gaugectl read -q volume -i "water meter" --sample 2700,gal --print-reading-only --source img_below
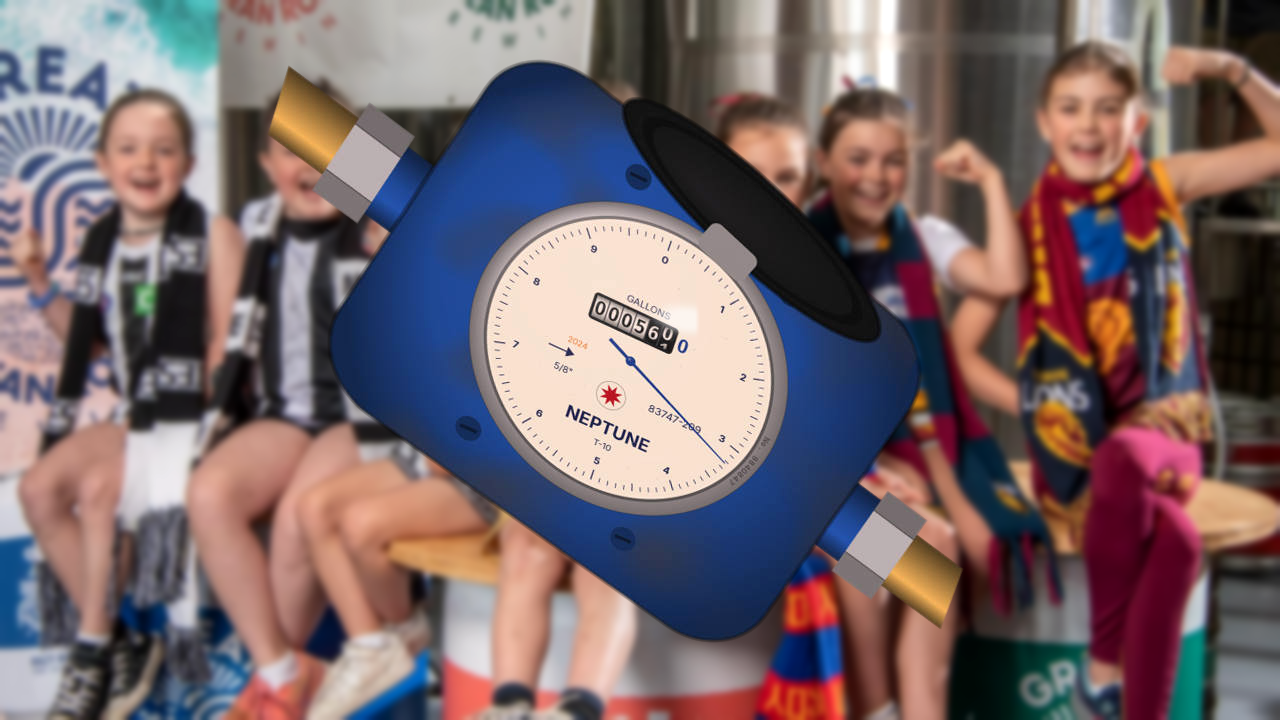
5603.2,gal
